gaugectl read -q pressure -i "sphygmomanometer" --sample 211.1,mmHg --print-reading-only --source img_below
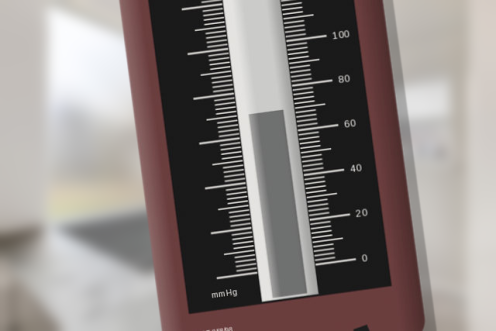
70,mmHg
